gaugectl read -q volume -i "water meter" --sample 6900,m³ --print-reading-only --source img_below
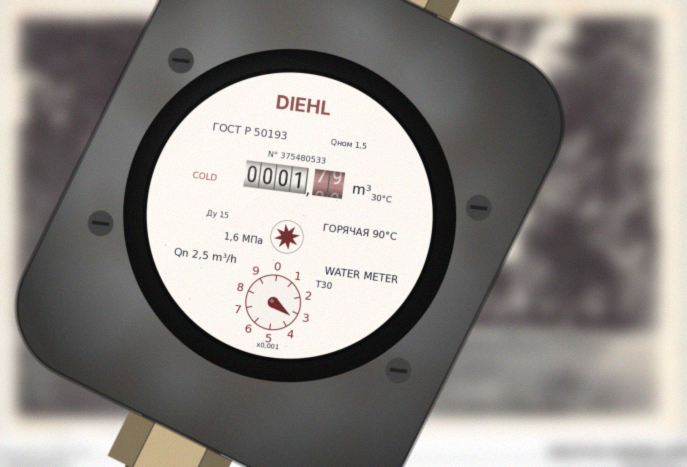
1.793,m³
